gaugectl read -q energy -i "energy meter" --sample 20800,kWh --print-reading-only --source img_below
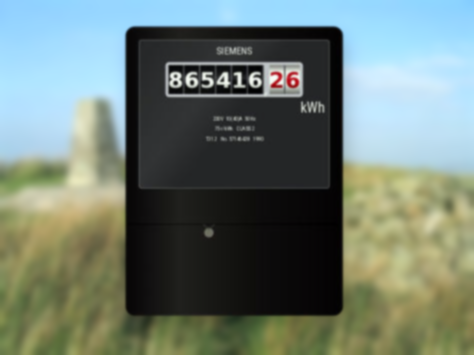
865416.26,kWh
